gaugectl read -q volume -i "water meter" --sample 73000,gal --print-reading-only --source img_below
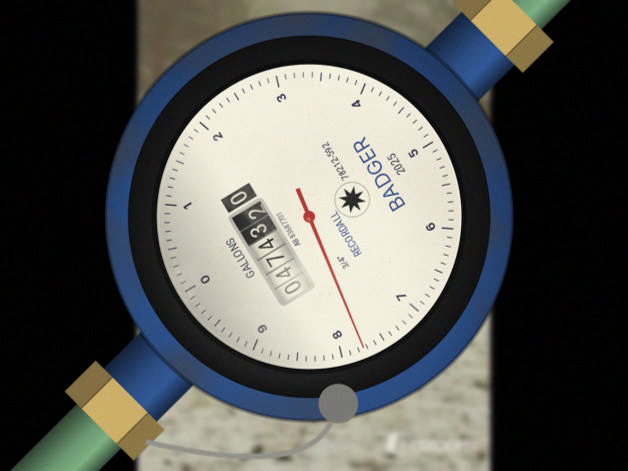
474317.7,gal
